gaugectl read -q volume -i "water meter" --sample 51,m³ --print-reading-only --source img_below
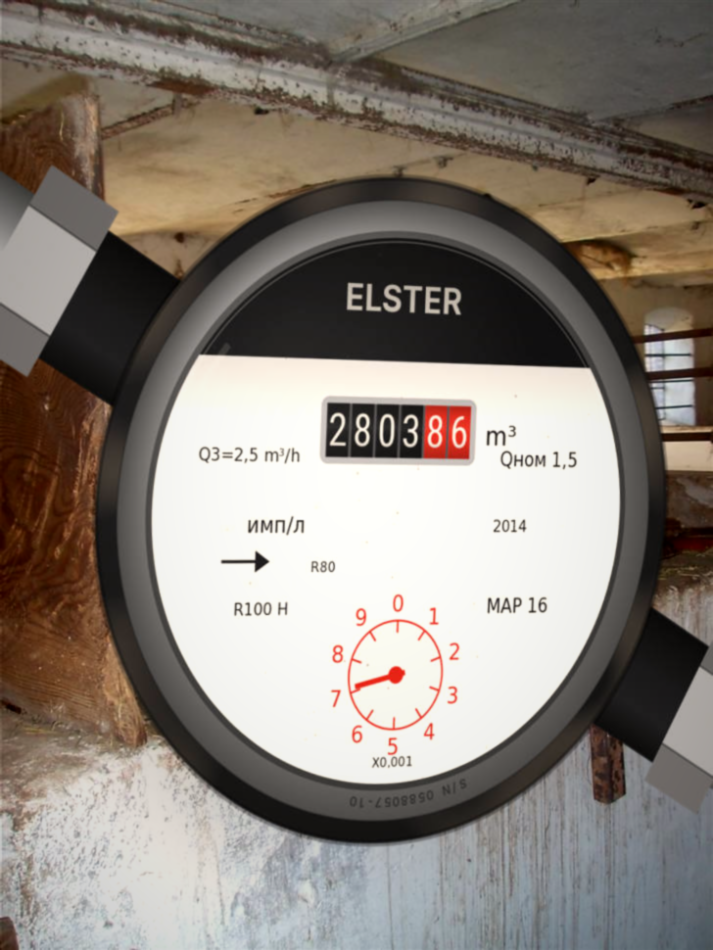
2803.867,m³
